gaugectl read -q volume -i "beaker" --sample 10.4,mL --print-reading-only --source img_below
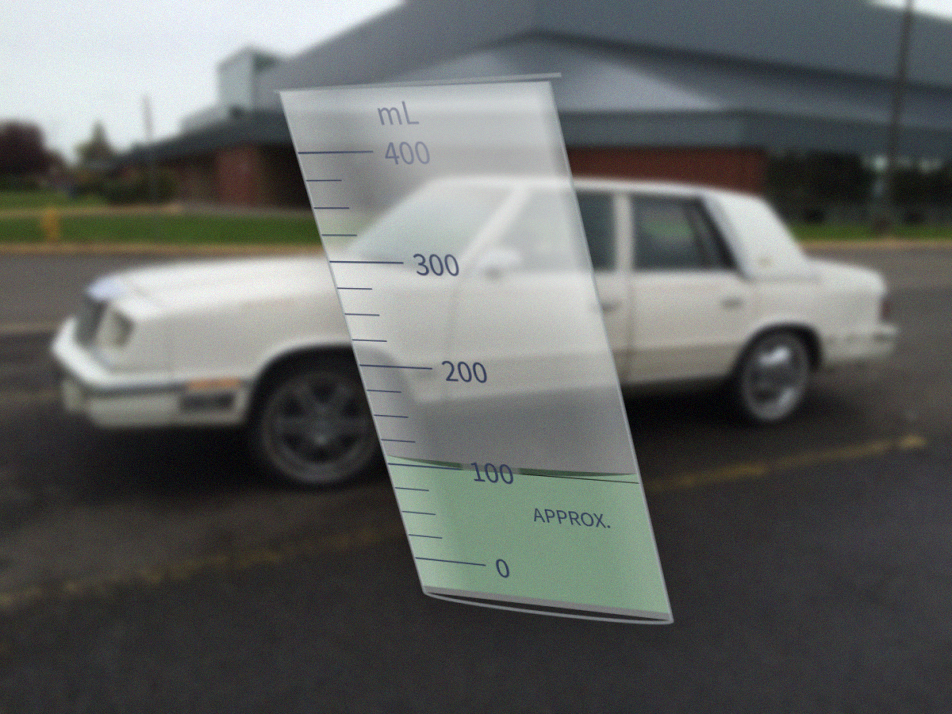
100,mL
